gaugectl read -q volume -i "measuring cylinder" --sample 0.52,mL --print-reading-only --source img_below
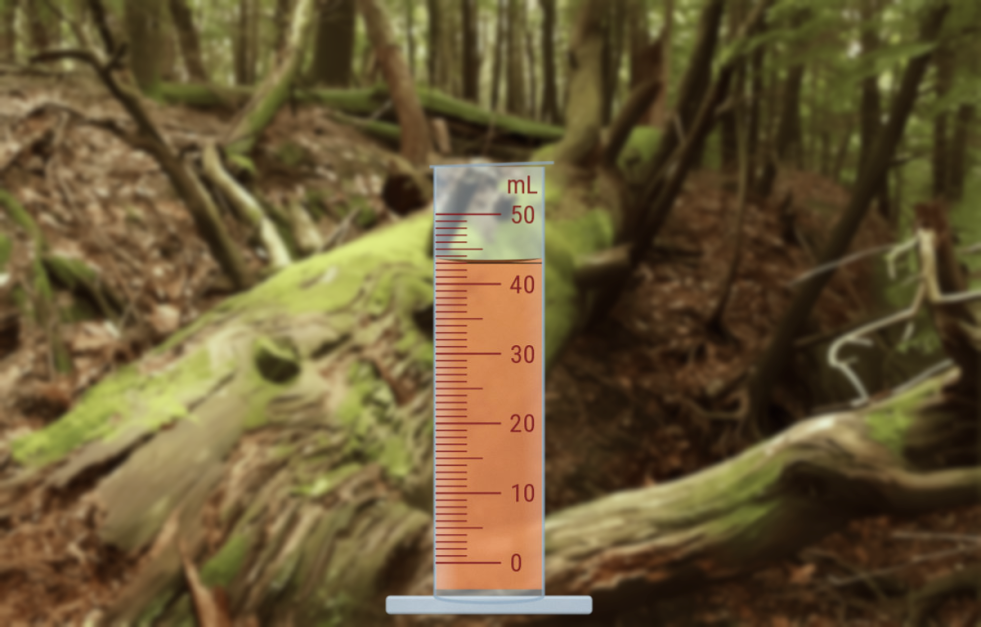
43,mL
